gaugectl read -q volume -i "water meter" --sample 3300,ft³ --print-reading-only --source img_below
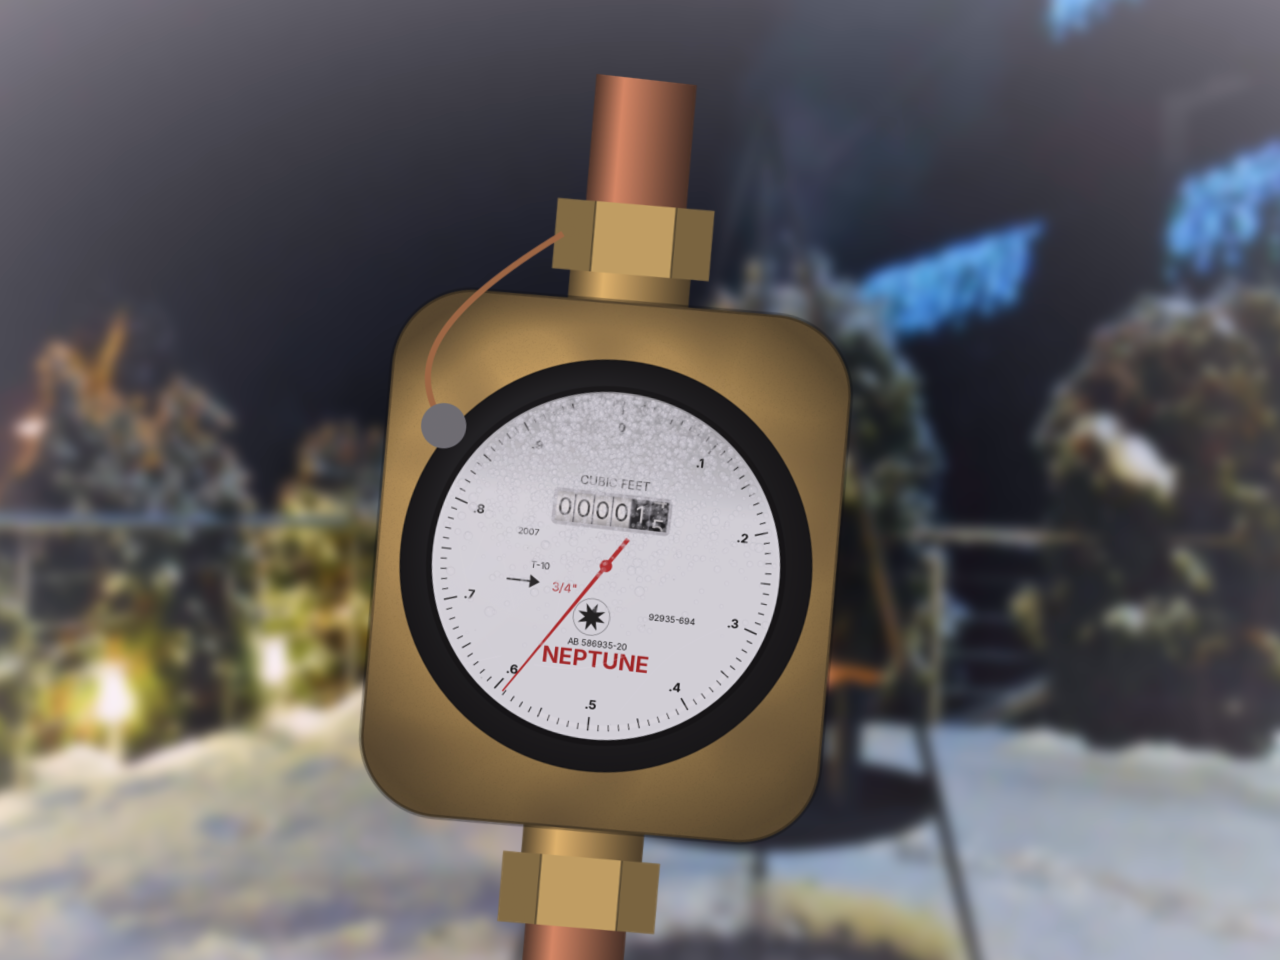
14.59,ft³
